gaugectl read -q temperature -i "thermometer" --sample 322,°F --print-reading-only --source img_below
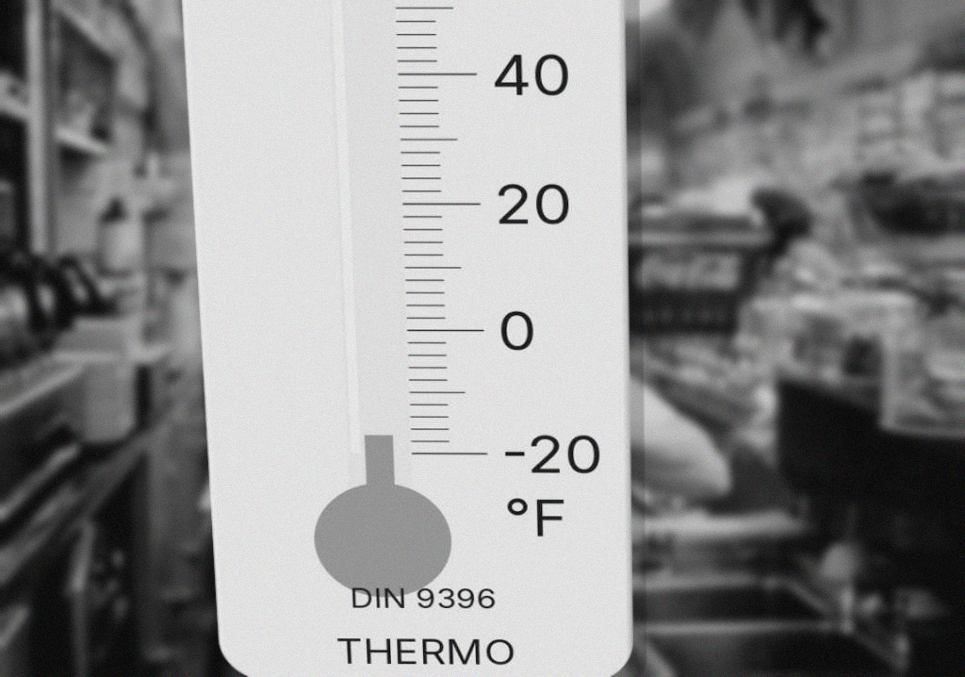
-17,°F
